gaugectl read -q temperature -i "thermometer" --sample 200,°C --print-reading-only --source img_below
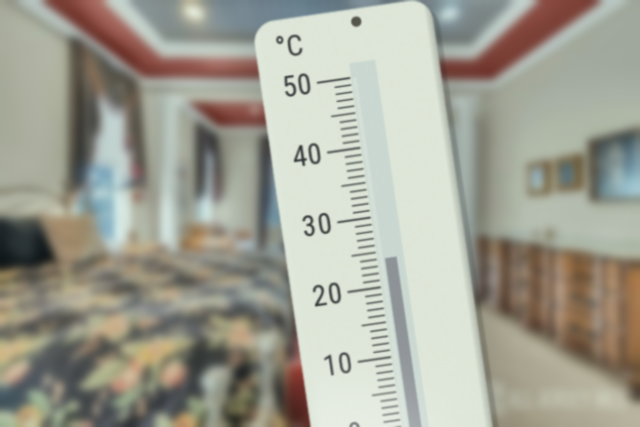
24,°C
